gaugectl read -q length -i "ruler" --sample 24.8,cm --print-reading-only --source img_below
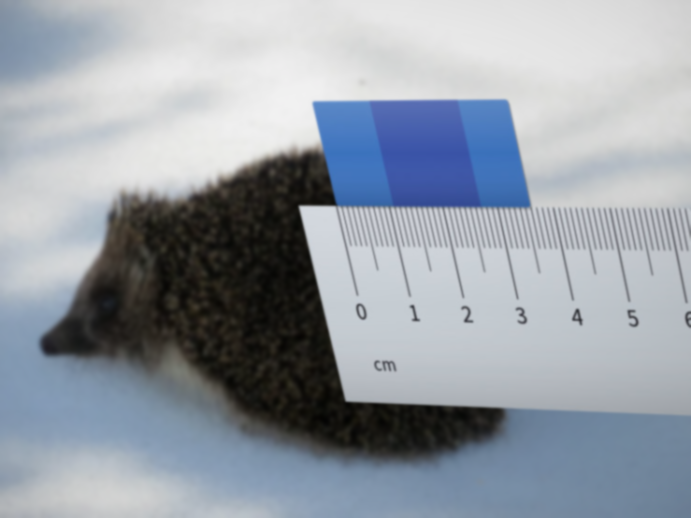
3.6,cm
